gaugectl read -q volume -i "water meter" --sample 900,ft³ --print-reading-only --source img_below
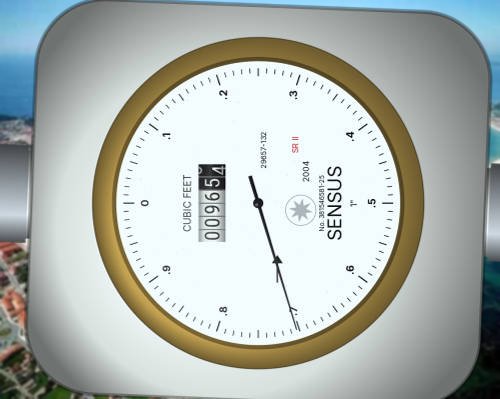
9653.70,ft³
